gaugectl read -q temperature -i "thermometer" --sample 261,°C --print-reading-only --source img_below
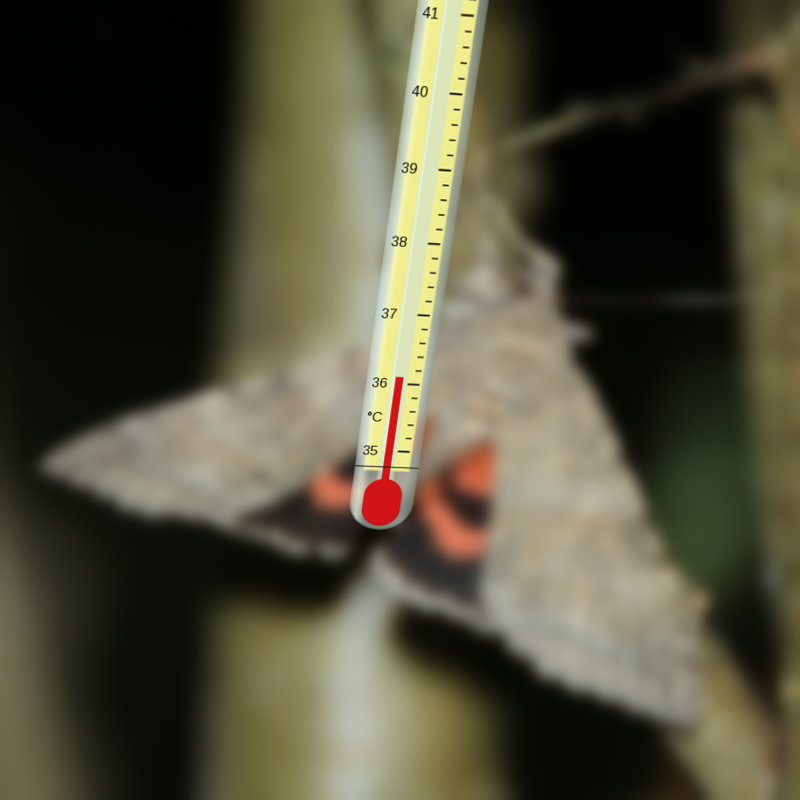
36.1,°C
